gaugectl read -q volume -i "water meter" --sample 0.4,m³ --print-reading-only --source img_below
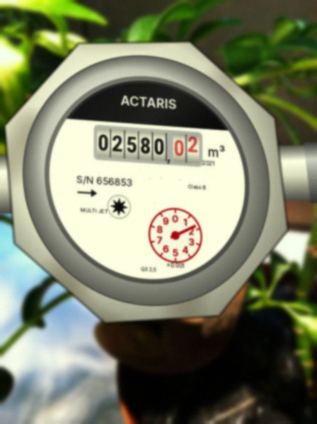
2580.021,m³
